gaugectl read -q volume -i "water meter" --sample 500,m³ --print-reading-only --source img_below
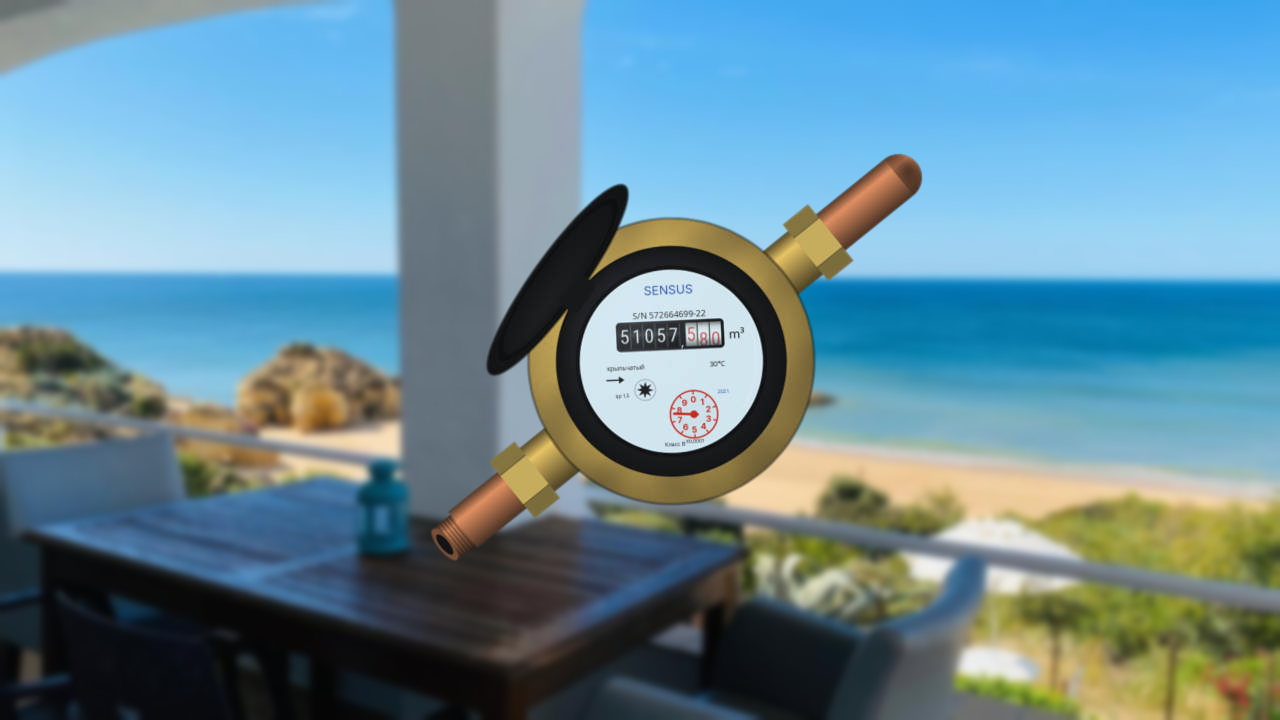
51057.5797,m³
